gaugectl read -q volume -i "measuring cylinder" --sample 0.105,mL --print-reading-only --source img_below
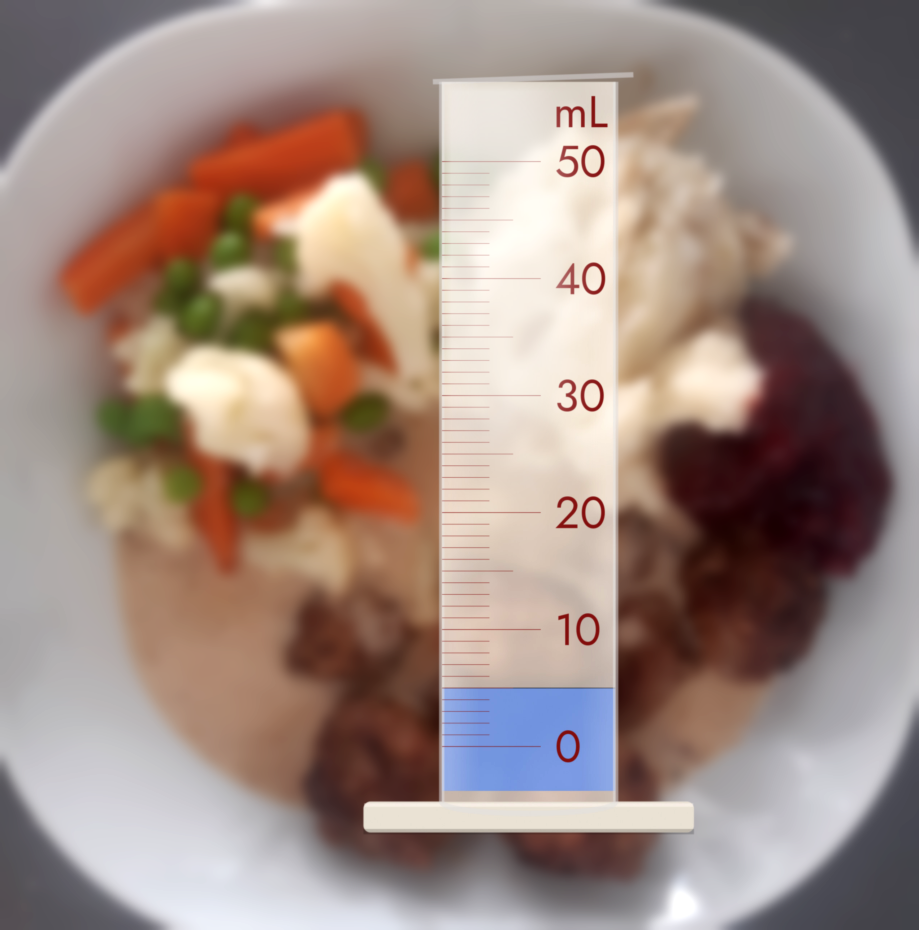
5,mL
